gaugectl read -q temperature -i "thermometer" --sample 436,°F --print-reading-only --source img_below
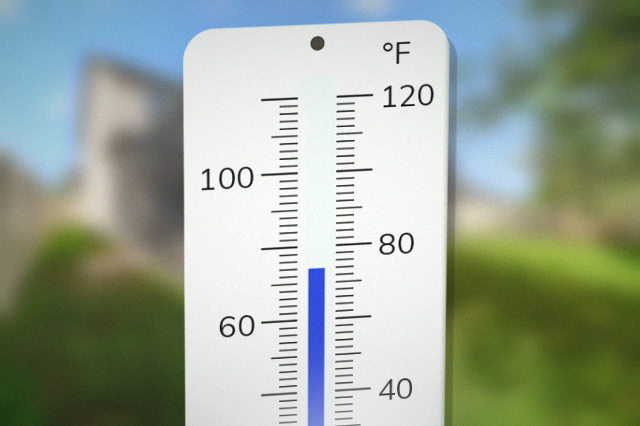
74,°F
